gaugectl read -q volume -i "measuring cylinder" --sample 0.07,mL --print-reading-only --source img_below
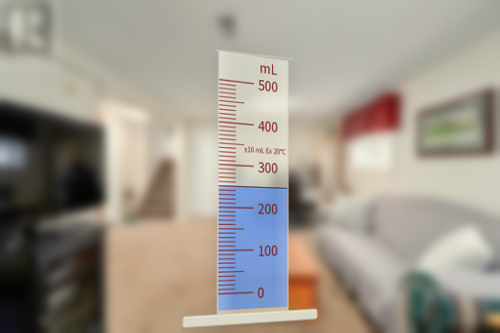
250,mL
